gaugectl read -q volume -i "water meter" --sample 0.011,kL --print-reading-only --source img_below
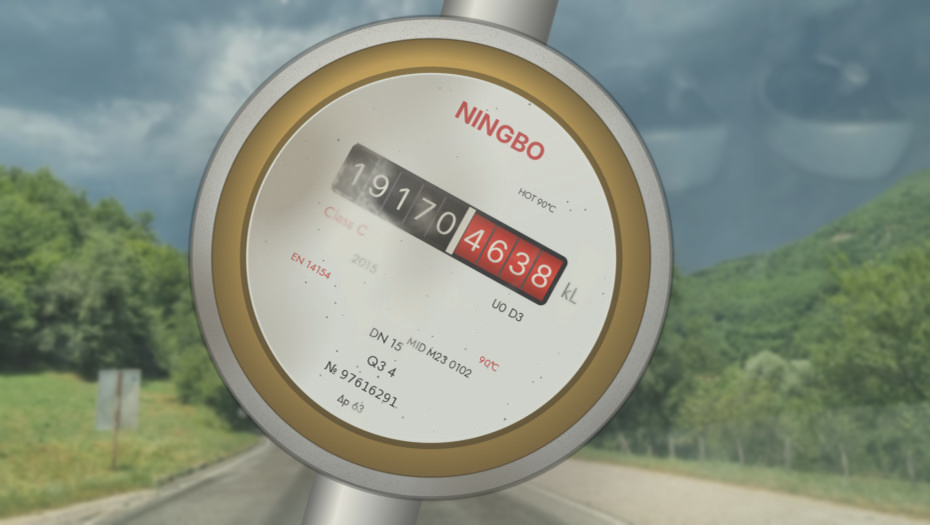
19170.4638,kL
